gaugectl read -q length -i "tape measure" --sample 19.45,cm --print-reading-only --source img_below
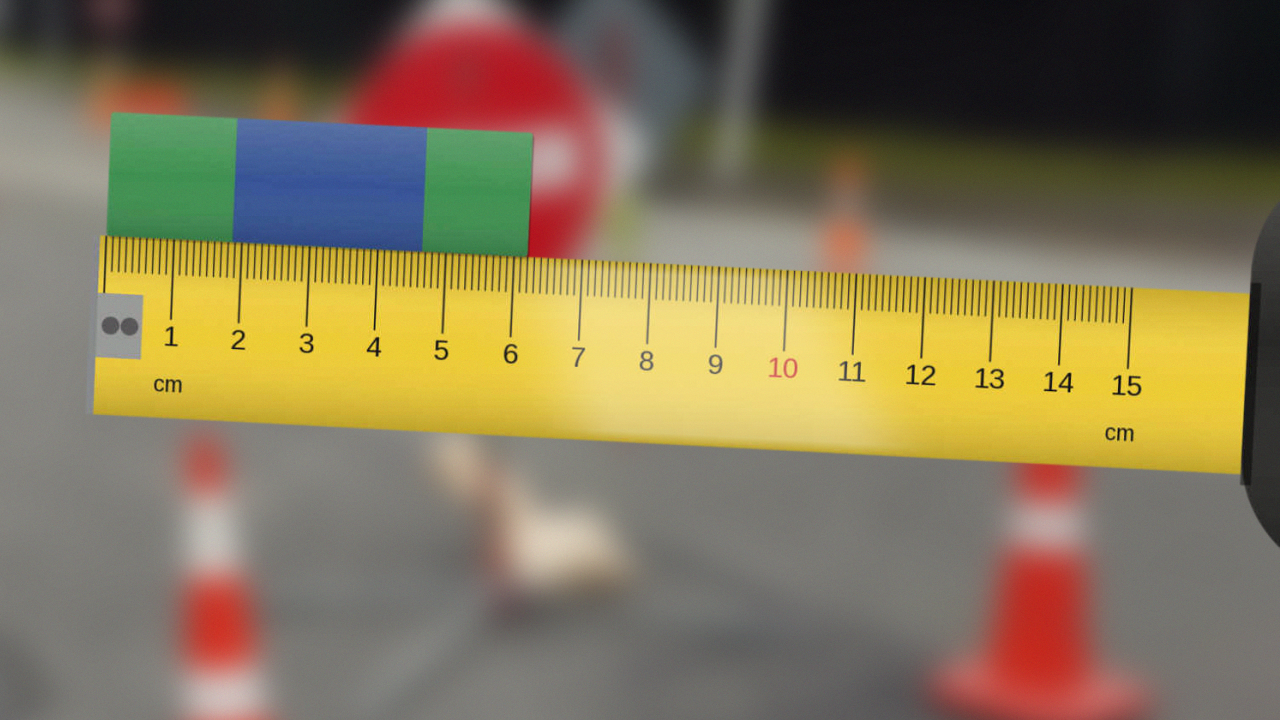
6.2,cm
